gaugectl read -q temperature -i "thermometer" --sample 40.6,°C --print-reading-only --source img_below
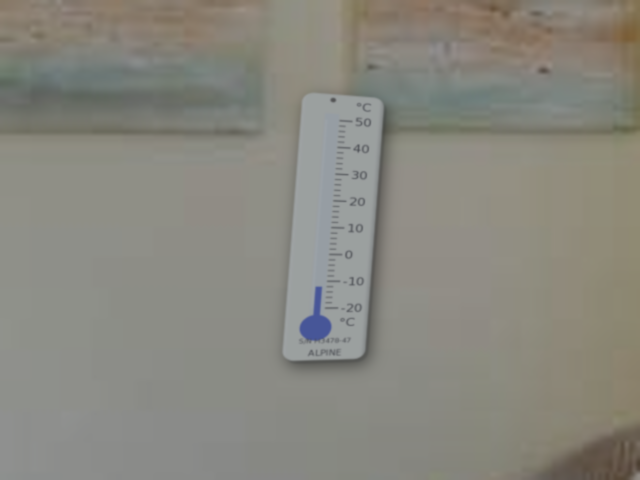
-12,°C
